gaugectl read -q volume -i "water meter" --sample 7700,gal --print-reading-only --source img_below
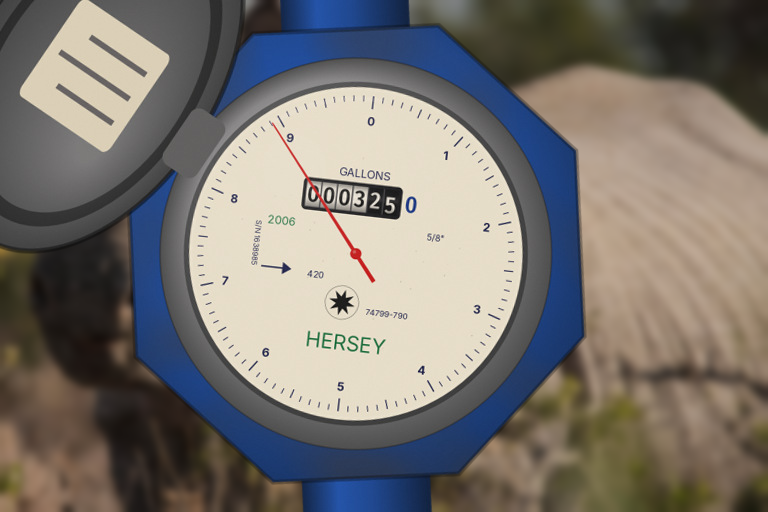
3248.9,gal
